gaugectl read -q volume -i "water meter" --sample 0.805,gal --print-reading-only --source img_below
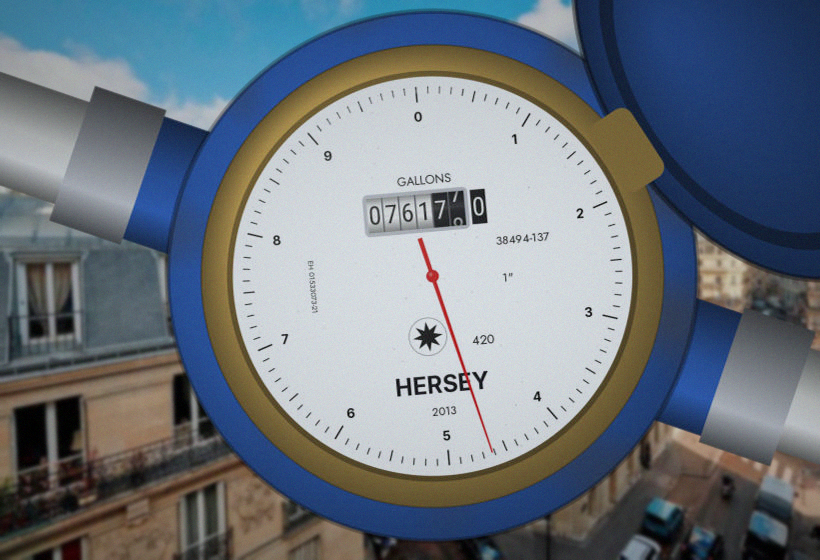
761774.6,gal
